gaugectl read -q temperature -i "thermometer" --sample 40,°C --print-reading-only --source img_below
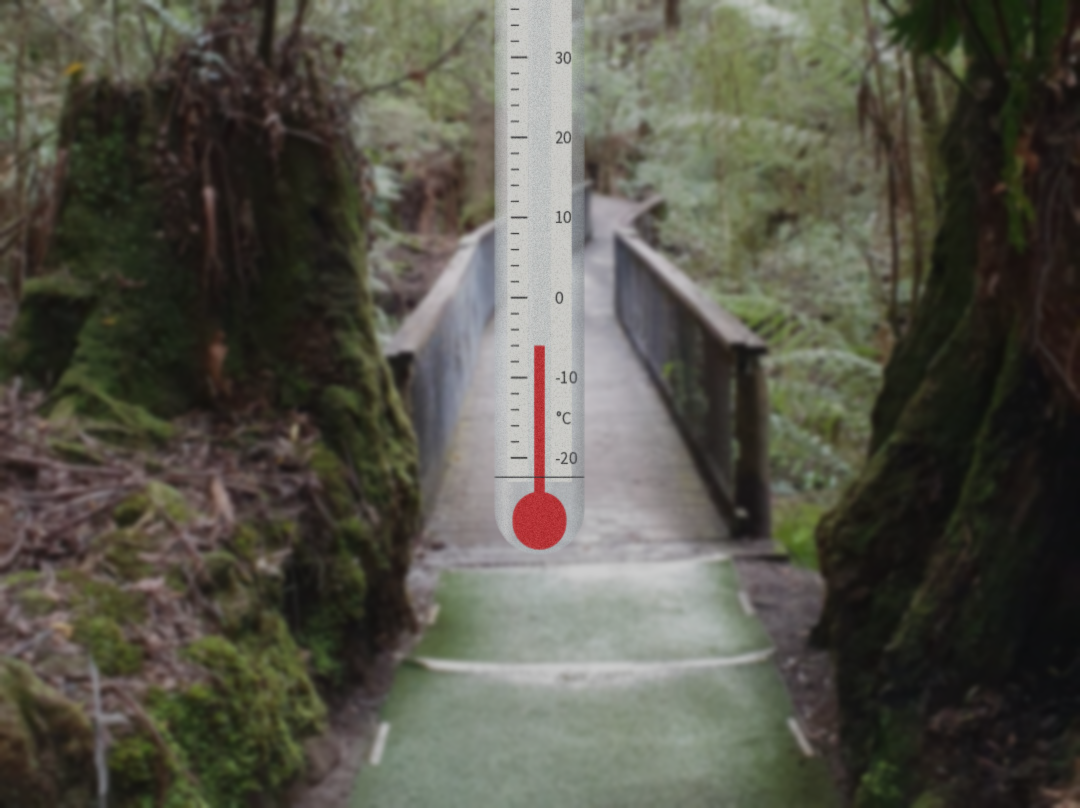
-6,°C
